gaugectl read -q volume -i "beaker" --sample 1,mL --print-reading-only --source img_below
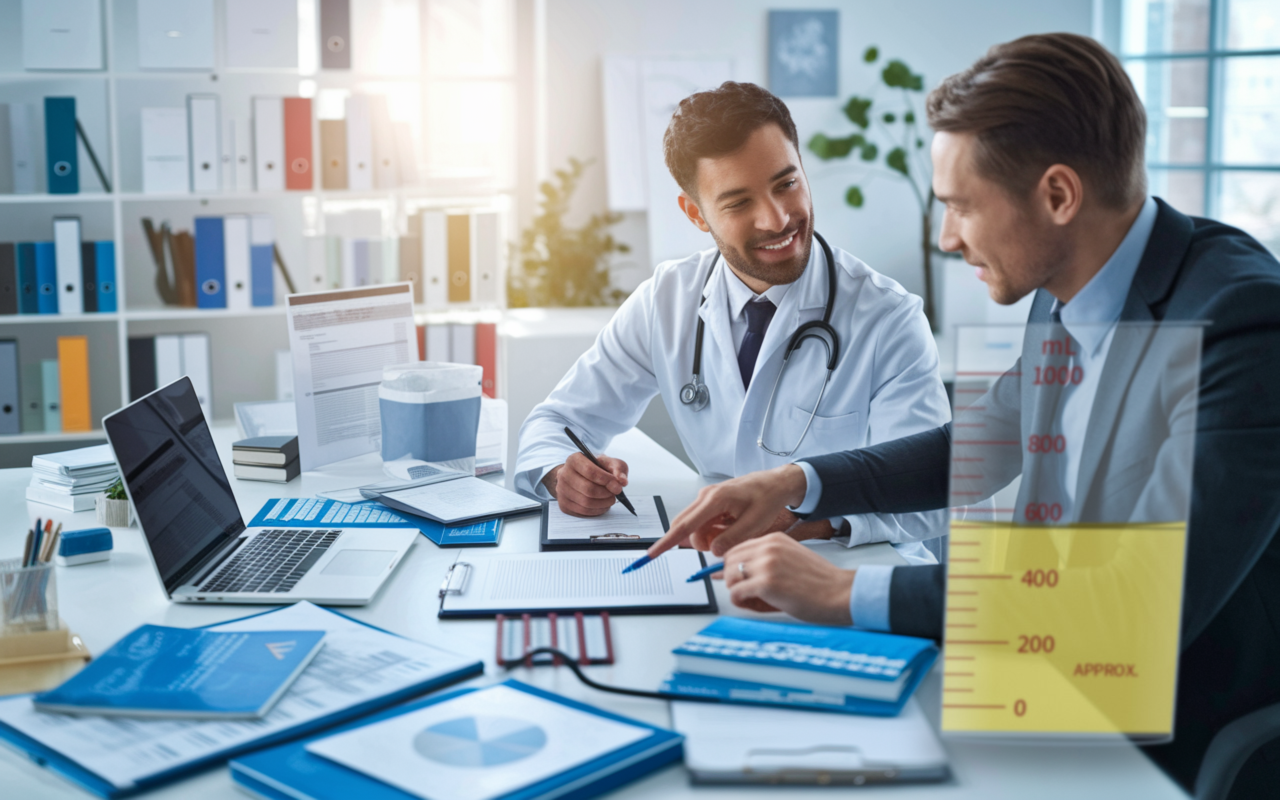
550,mL
